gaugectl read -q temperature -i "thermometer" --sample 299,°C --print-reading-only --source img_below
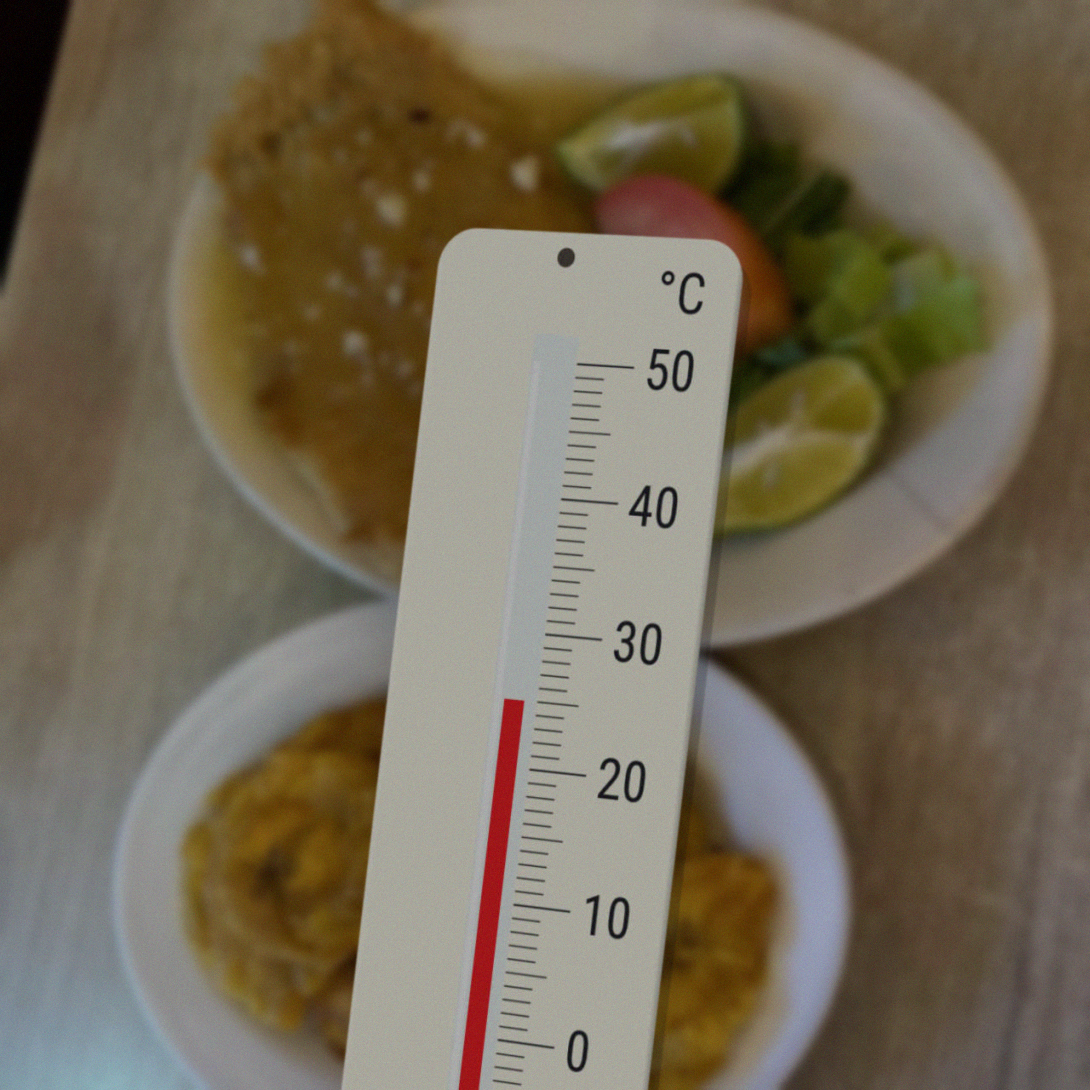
25,°C
